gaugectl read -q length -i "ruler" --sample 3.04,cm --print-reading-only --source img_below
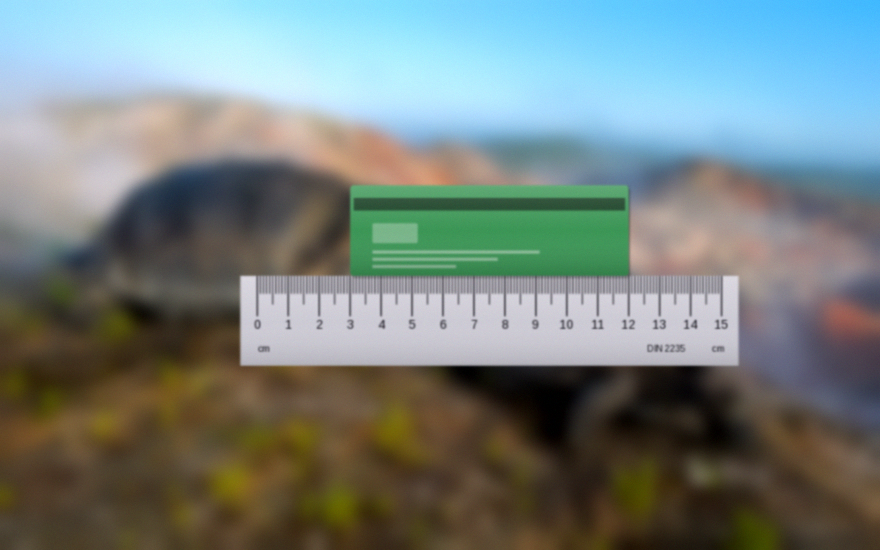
9,cm
